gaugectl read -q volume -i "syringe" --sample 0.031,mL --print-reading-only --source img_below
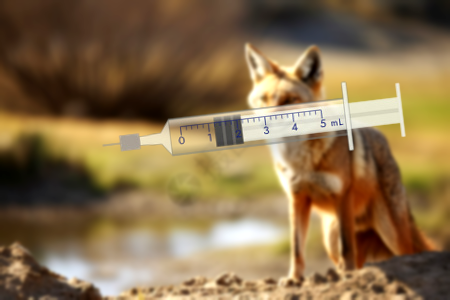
1.2,mL
